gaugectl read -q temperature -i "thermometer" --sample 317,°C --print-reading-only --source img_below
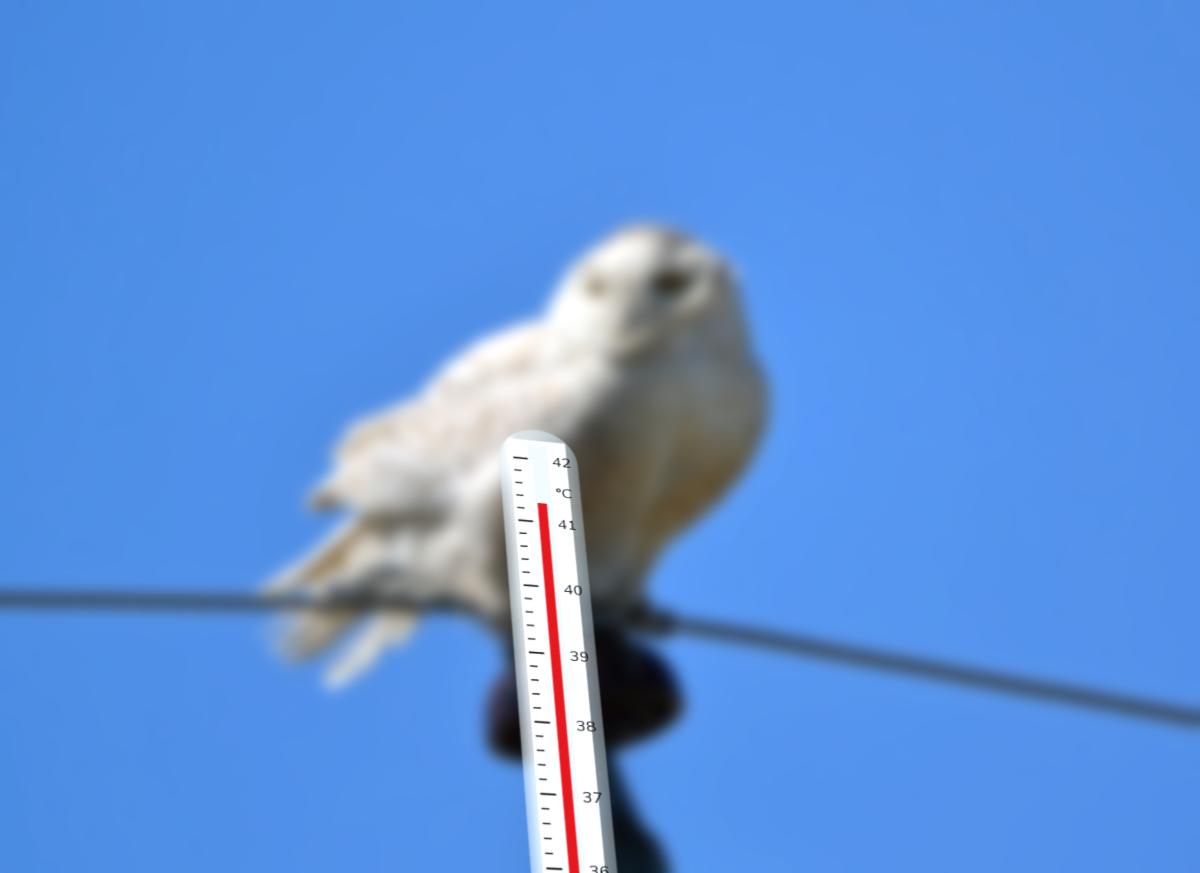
41.3,°C
